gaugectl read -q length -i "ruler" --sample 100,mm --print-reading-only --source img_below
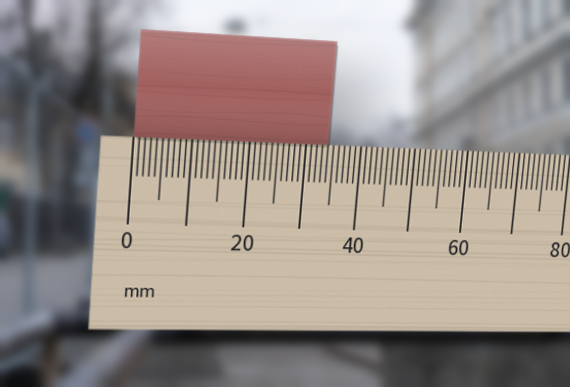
34,mm
